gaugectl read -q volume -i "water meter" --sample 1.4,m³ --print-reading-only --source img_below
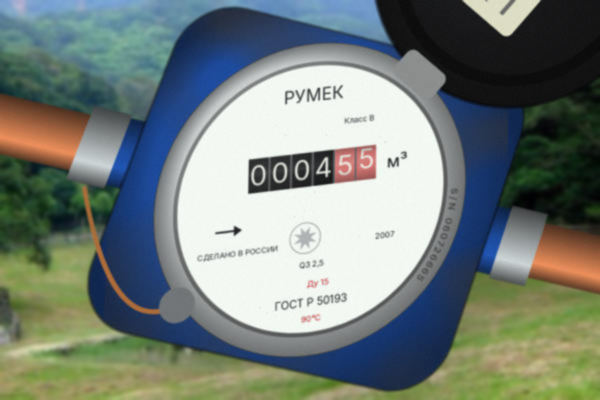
4.55,m³
